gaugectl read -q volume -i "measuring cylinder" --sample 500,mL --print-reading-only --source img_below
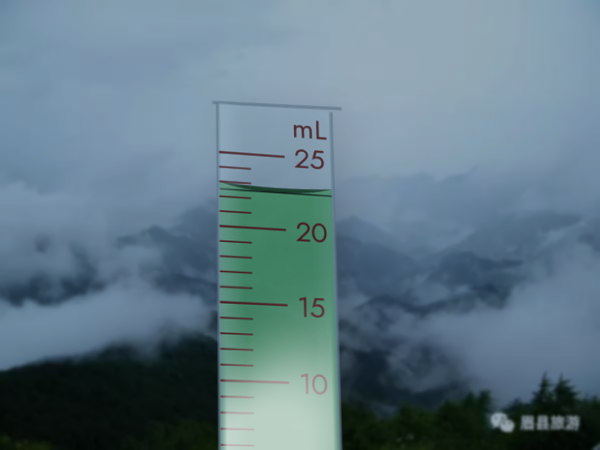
22.5,mL
